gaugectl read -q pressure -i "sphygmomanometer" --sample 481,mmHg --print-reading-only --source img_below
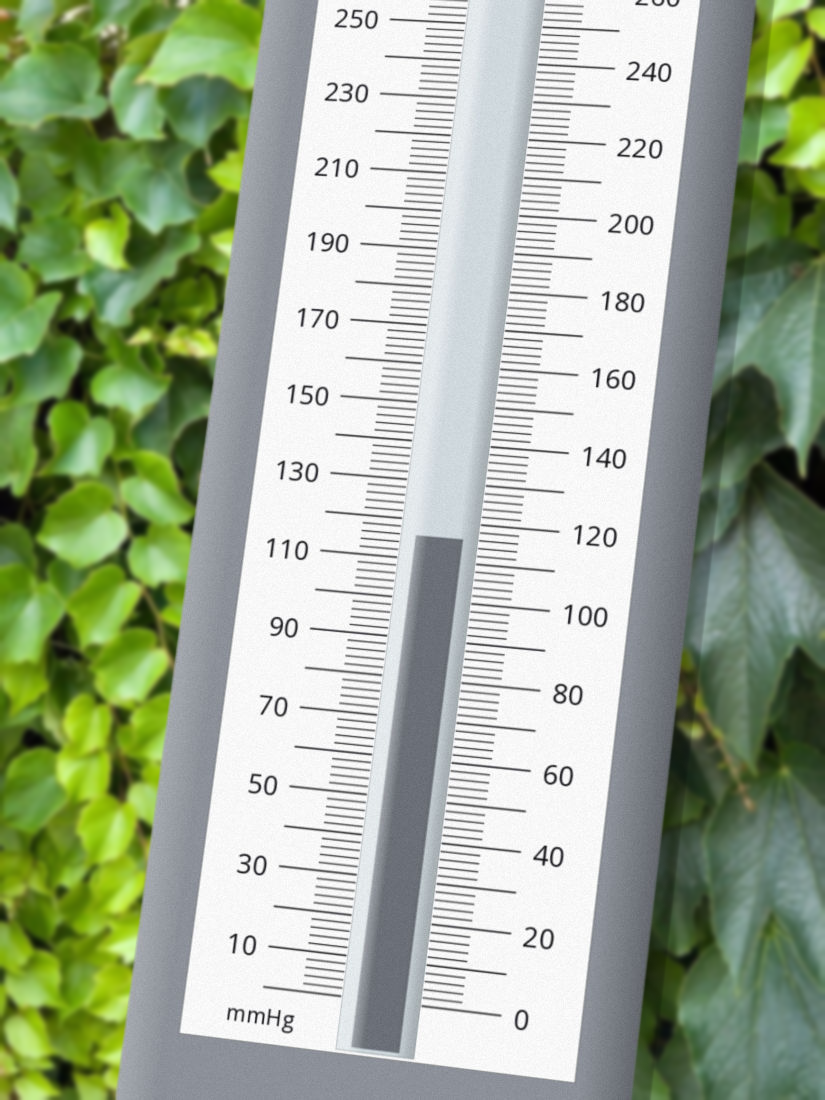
116,mmHg
